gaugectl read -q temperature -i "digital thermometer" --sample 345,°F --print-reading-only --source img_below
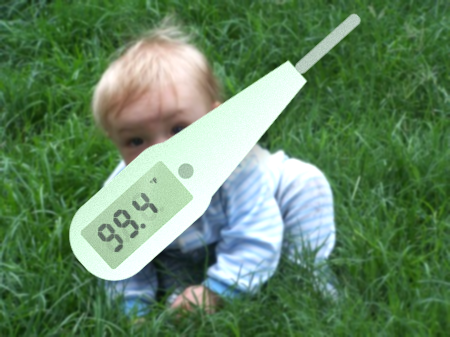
99.4,°F
